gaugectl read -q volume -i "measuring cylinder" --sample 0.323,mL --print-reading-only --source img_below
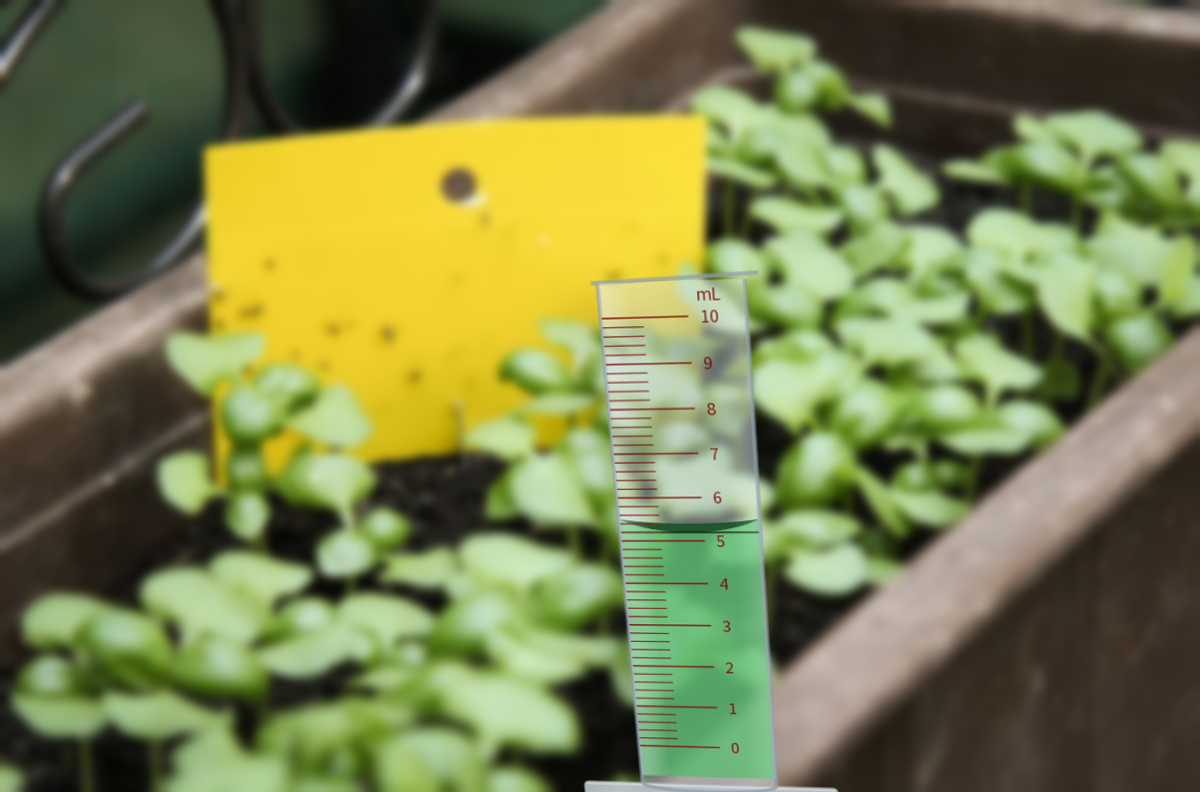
5.2,mL
